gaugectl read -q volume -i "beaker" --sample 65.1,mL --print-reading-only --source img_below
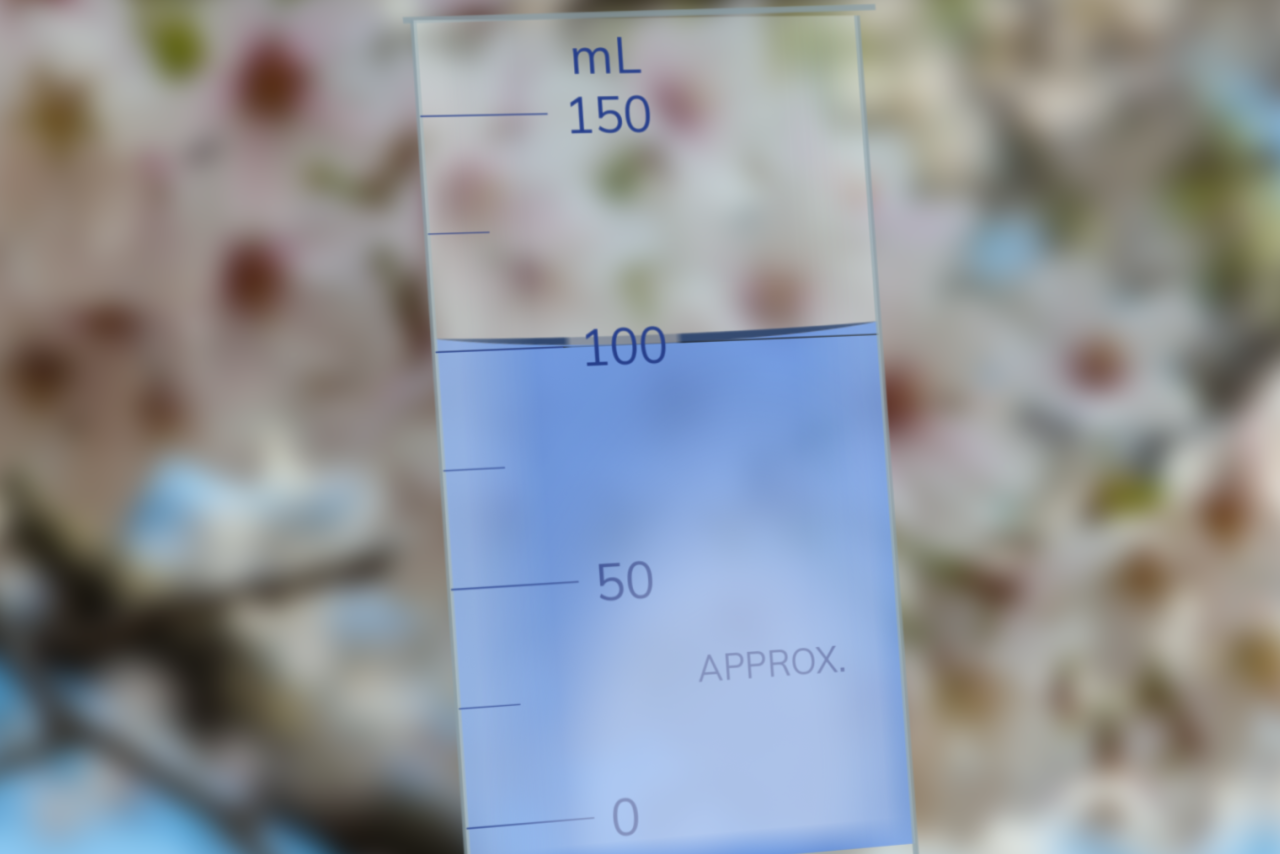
100,mL
